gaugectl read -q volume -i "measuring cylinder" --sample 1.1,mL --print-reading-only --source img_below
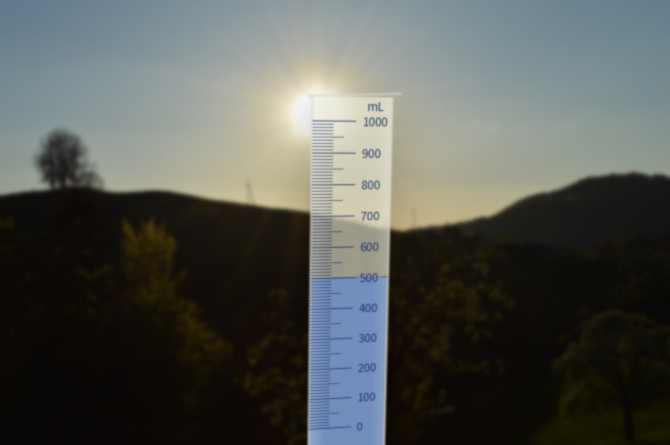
500,mL
